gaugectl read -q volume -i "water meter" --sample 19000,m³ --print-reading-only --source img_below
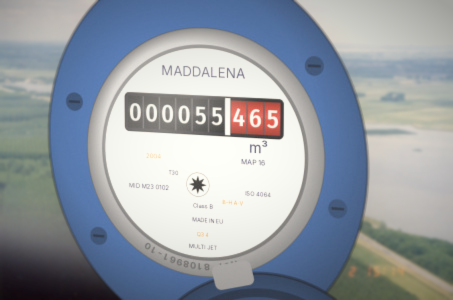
55.465,m³
